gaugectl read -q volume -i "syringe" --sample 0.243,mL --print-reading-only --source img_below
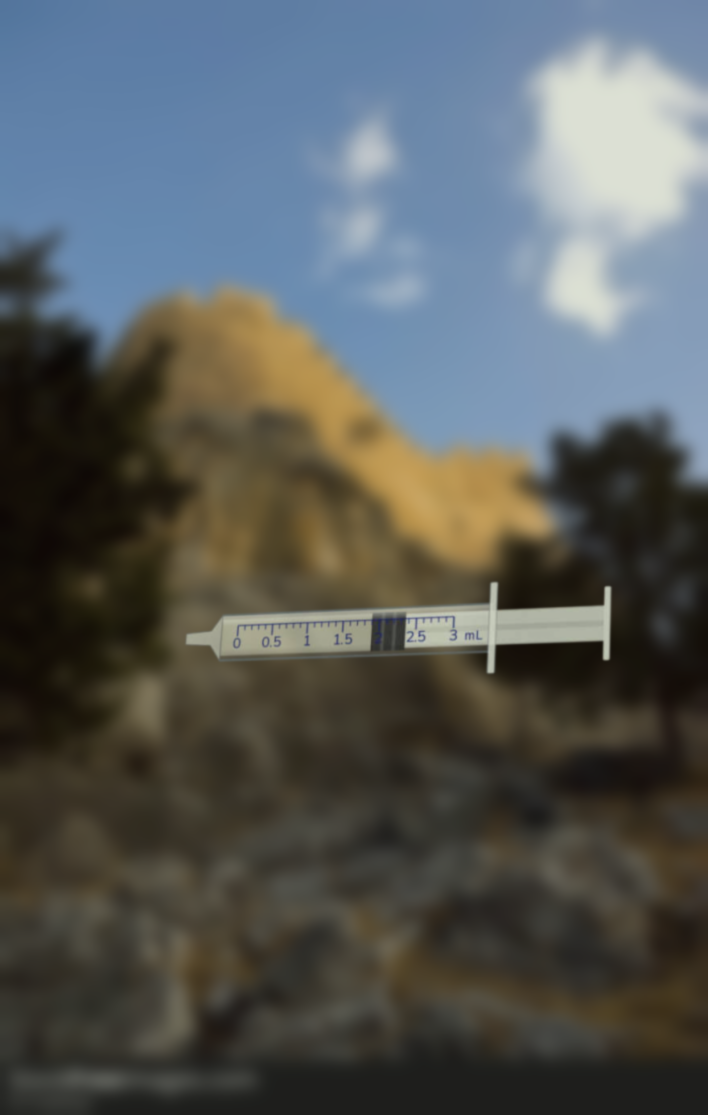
1.9,mL
